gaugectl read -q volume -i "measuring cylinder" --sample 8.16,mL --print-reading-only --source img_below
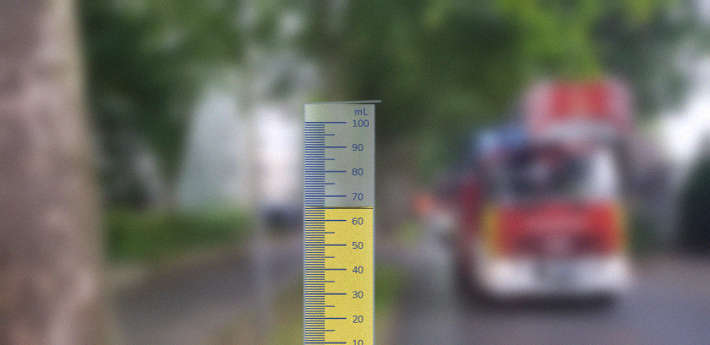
65,mL
